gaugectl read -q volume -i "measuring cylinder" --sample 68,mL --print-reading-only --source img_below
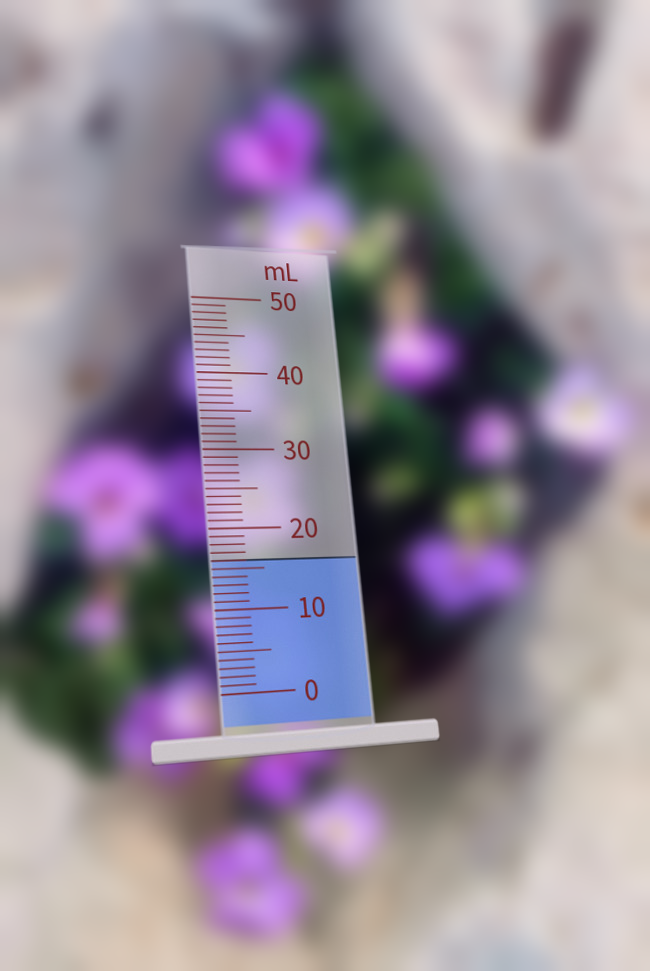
16,mL
